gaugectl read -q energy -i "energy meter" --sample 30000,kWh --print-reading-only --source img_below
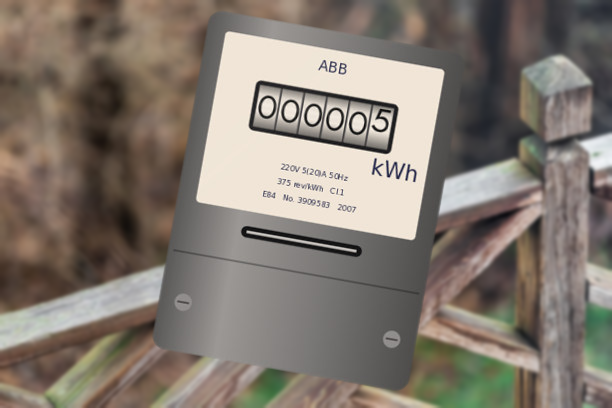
5,kWh
